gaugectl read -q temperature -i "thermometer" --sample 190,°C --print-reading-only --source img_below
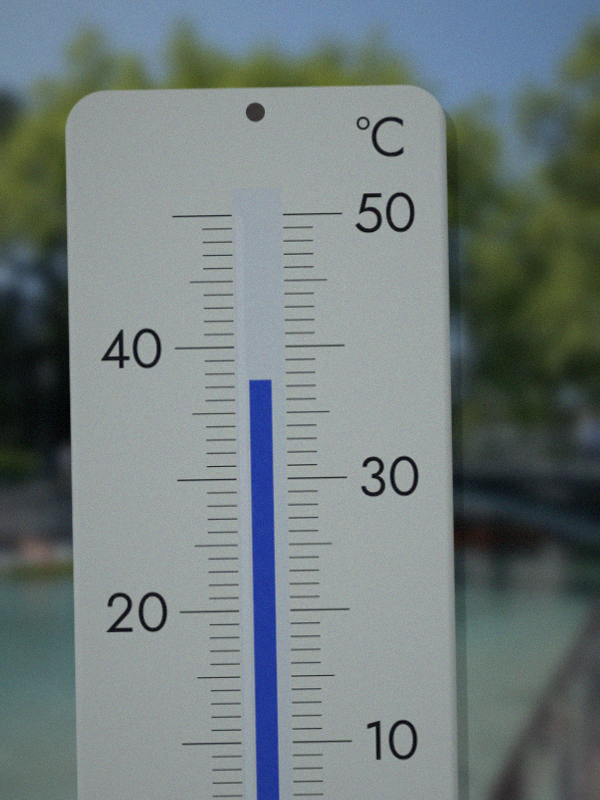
37.5,°C
